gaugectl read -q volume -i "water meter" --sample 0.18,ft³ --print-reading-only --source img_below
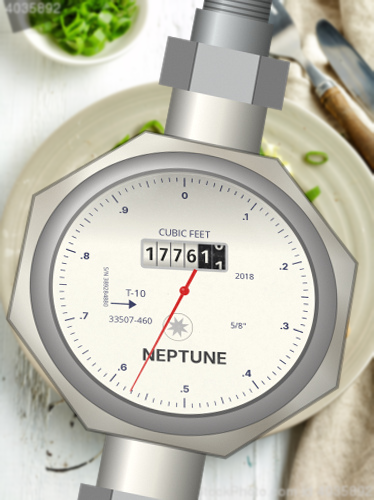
177610.57,ft³
